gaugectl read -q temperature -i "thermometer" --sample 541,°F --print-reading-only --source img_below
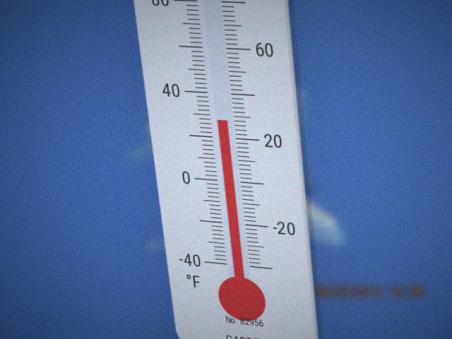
28,°F
